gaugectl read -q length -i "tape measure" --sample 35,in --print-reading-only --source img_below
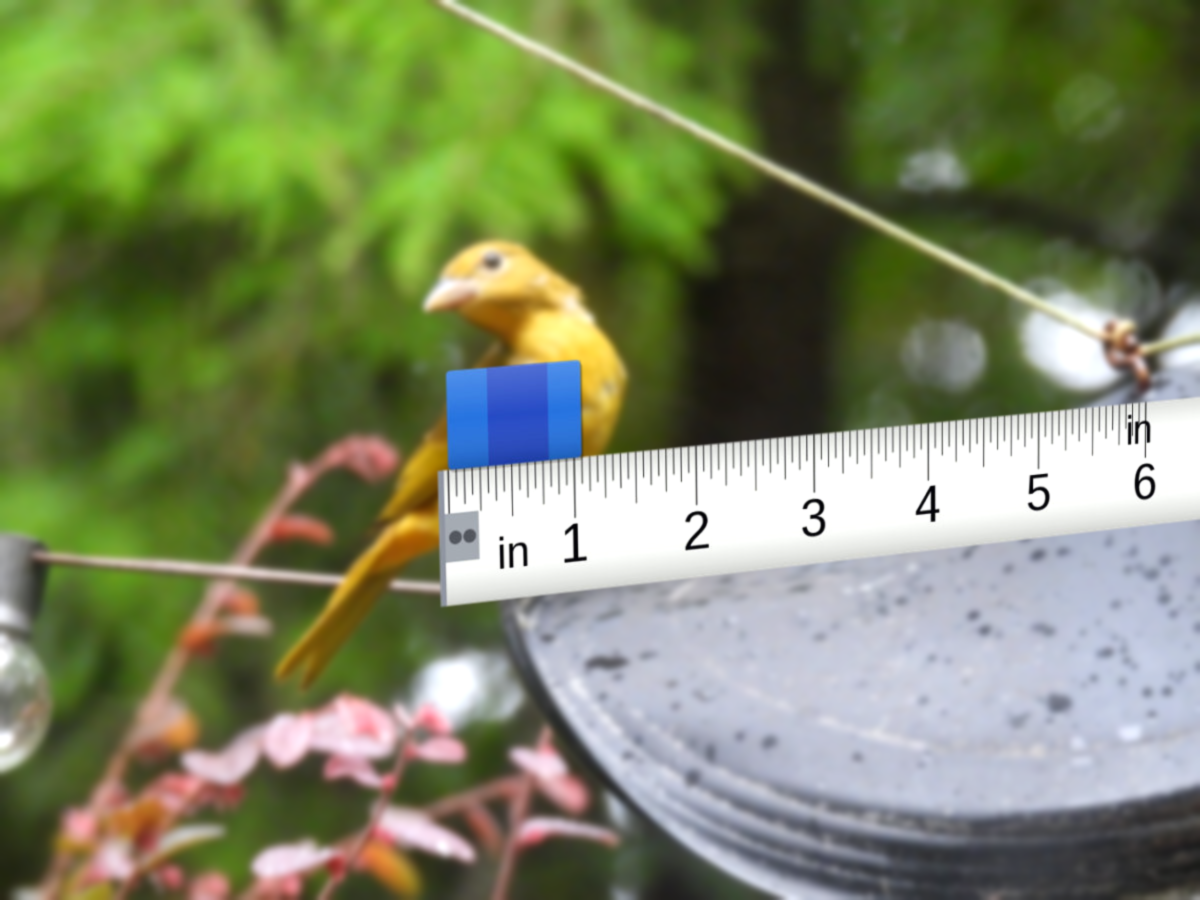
1.0625,in
